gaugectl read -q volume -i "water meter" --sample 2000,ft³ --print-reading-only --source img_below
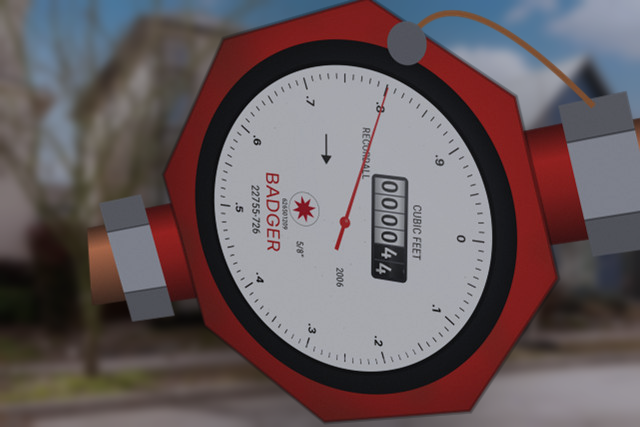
43.80,ft³
